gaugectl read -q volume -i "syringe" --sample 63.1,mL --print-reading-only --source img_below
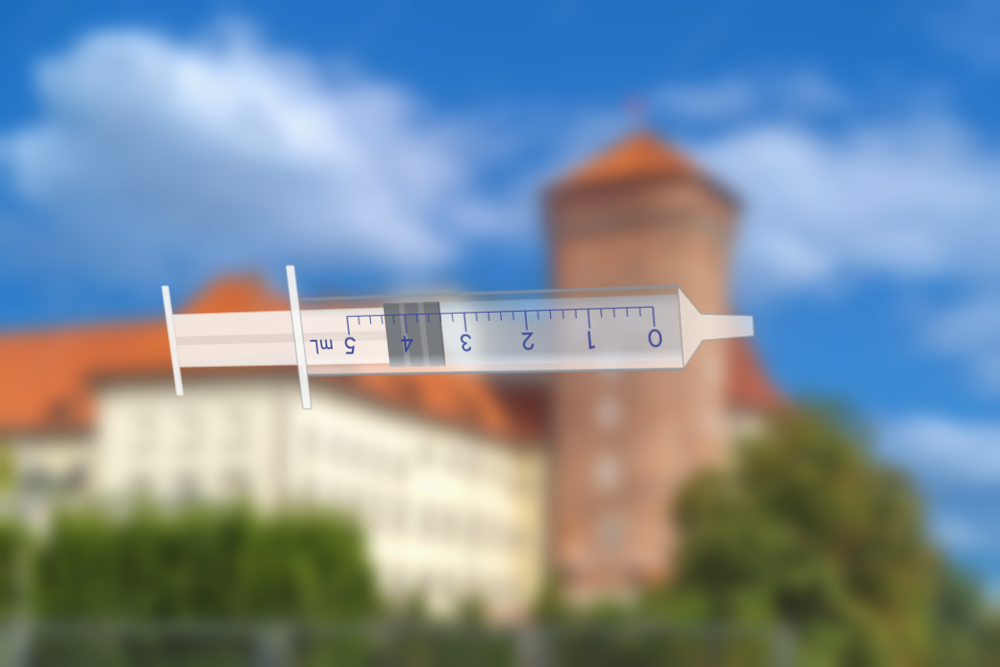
3.4,mL
